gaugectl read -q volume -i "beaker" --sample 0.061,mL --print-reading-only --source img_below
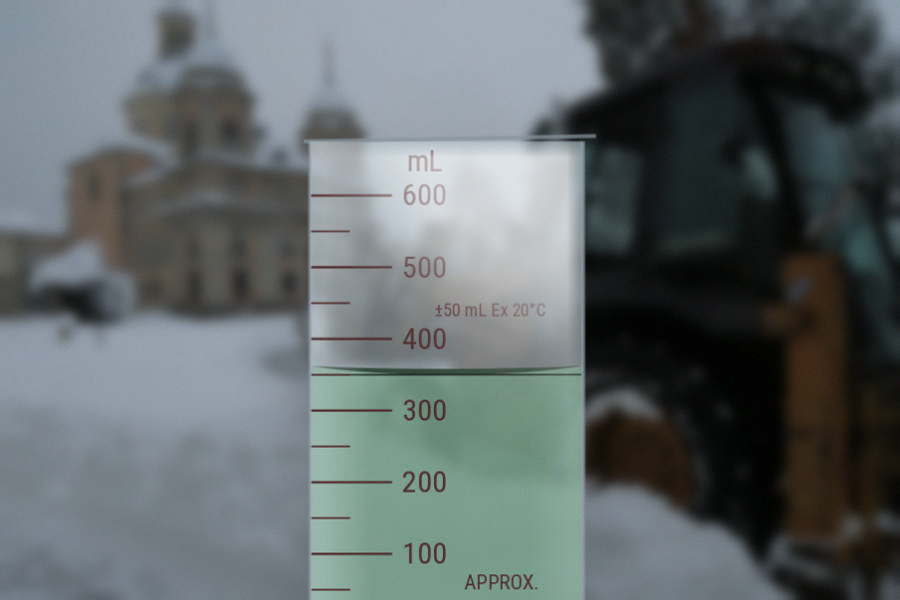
350,mL
